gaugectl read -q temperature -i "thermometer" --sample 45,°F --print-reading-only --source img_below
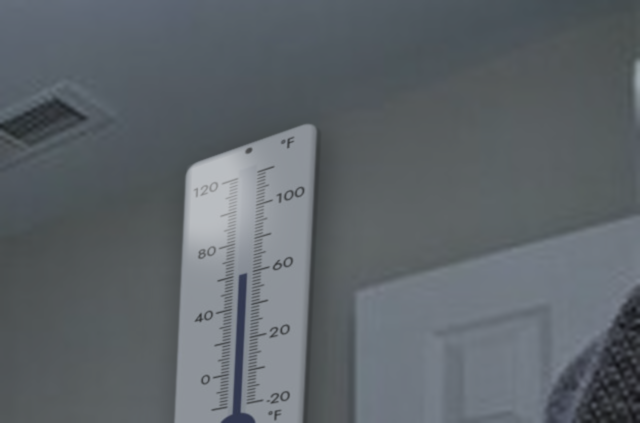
60,°F
